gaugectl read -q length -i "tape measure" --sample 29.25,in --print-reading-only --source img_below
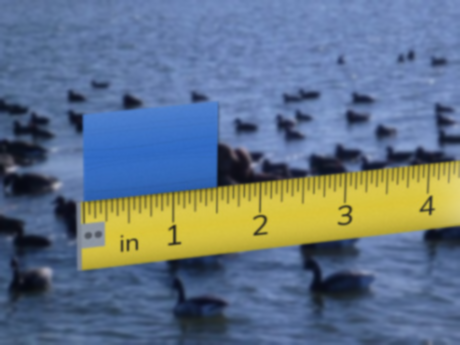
1.5,in
